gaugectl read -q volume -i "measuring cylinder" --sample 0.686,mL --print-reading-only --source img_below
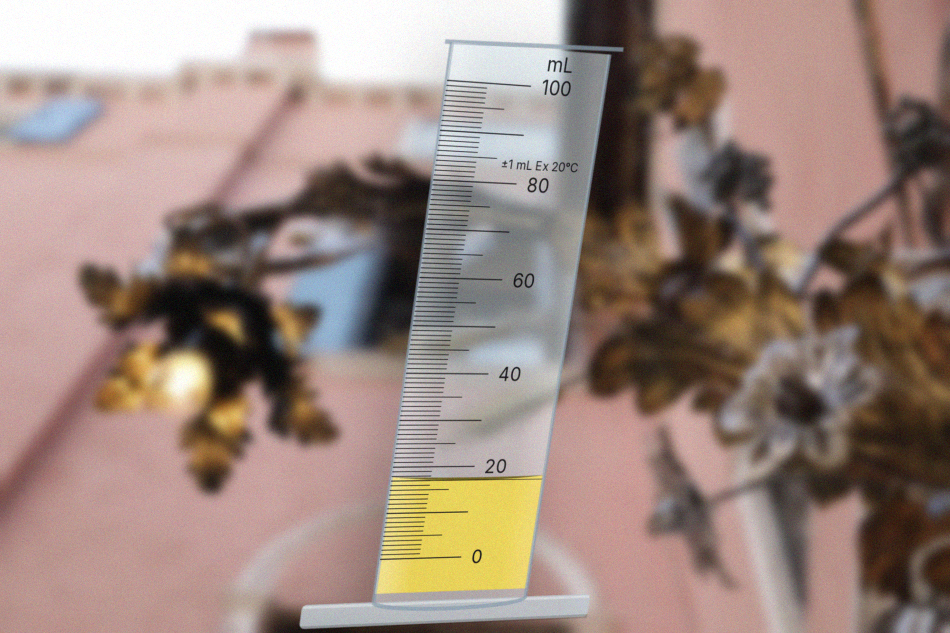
17,mL
